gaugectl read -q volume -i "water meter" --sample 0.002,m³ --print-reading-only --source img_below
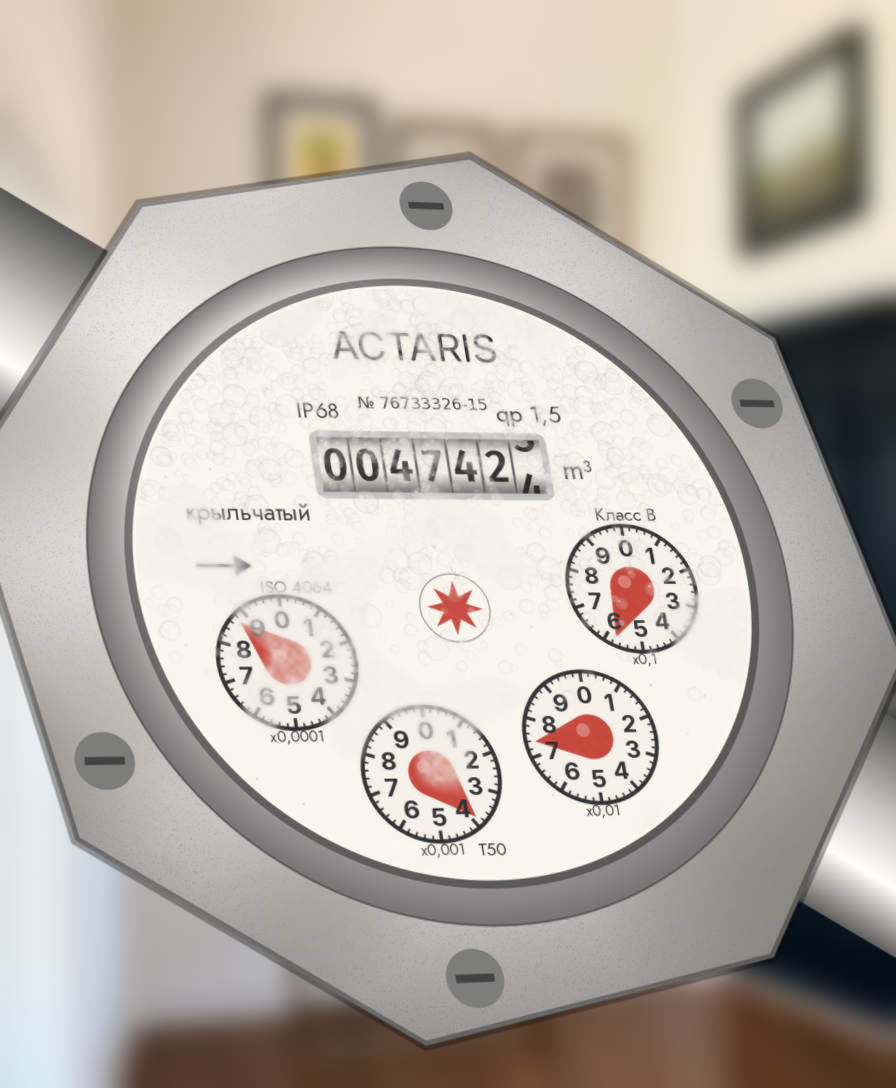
47423.5738,m³
